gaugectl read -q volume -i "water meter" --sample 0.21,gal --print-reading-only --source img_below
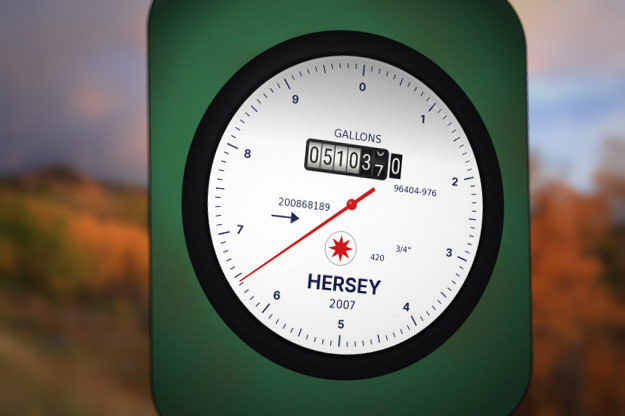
510366.4,gal
